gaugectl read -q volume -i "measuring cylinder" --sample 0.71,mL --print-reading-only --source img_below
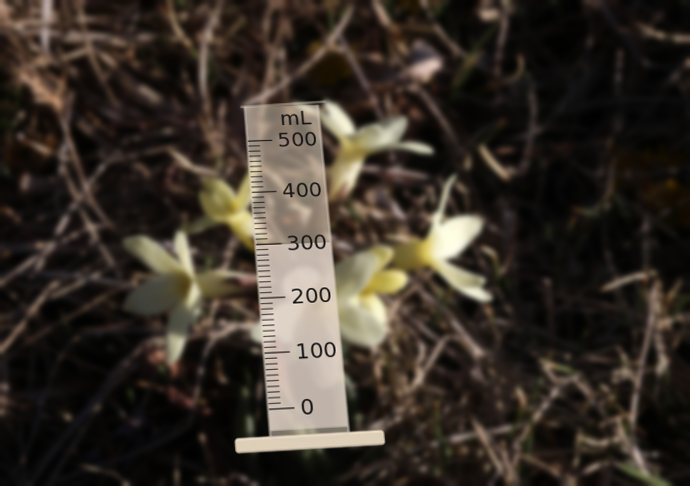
300,mL
